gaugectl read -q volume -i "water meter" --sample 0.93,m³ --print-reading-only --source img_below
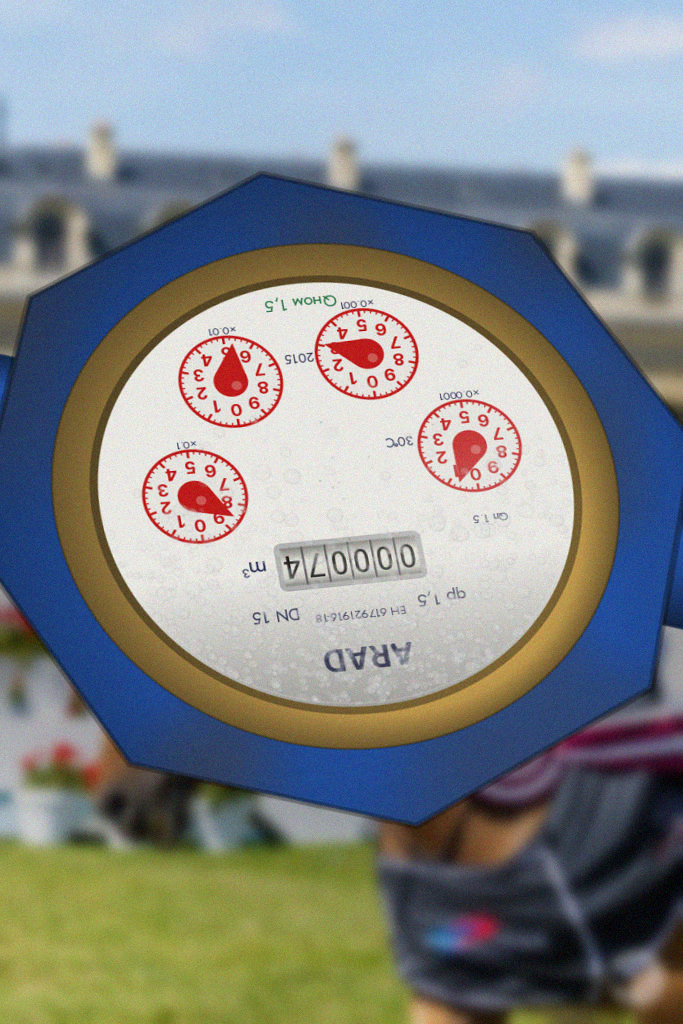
74.8530,m³
